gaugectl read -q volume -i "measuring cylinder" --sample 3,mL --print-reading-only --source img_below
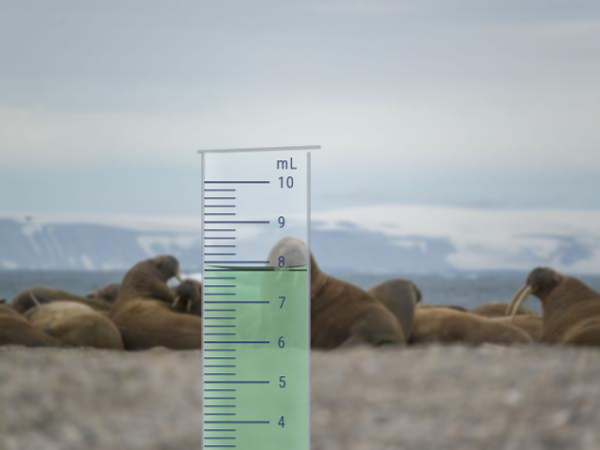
7.8,mL
